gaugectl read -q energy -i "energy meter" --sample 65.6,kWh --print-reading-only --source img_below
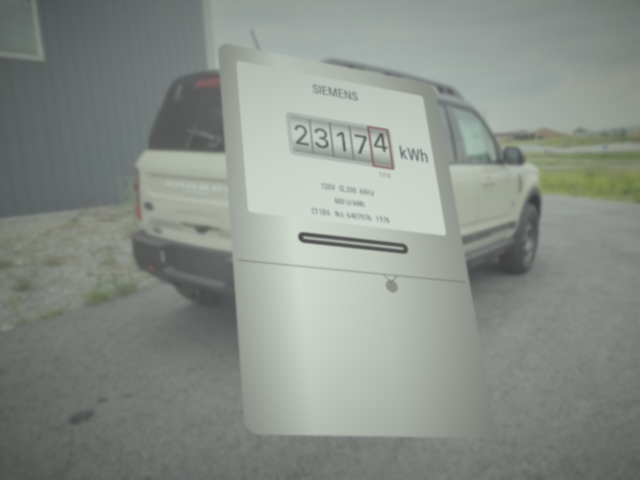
2317.4,kWh
